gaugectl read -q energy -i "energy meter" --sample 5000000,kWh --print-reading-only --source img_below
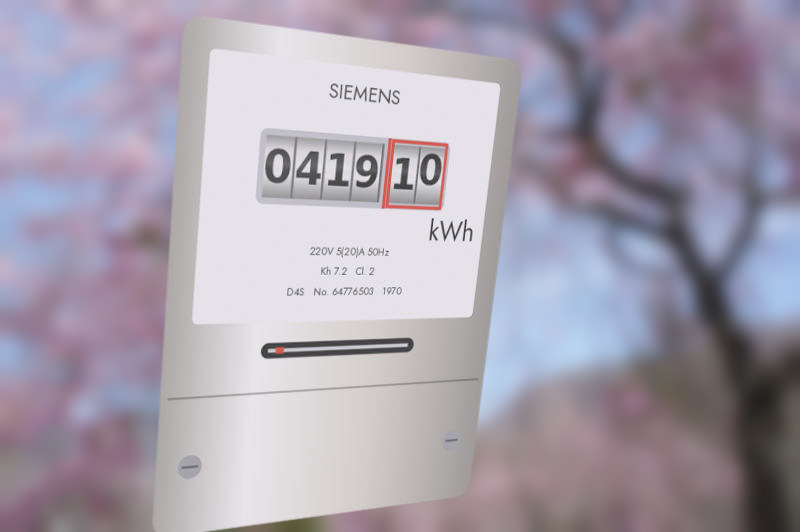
419.10,kWh
